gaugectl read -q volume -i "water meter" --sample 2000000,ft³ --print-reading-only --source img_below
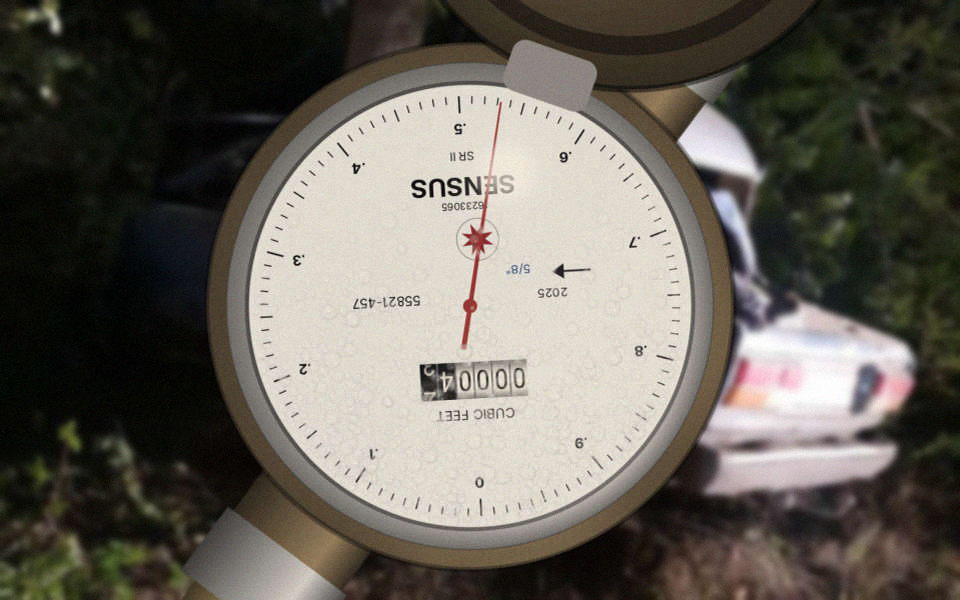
42.53,ft³
